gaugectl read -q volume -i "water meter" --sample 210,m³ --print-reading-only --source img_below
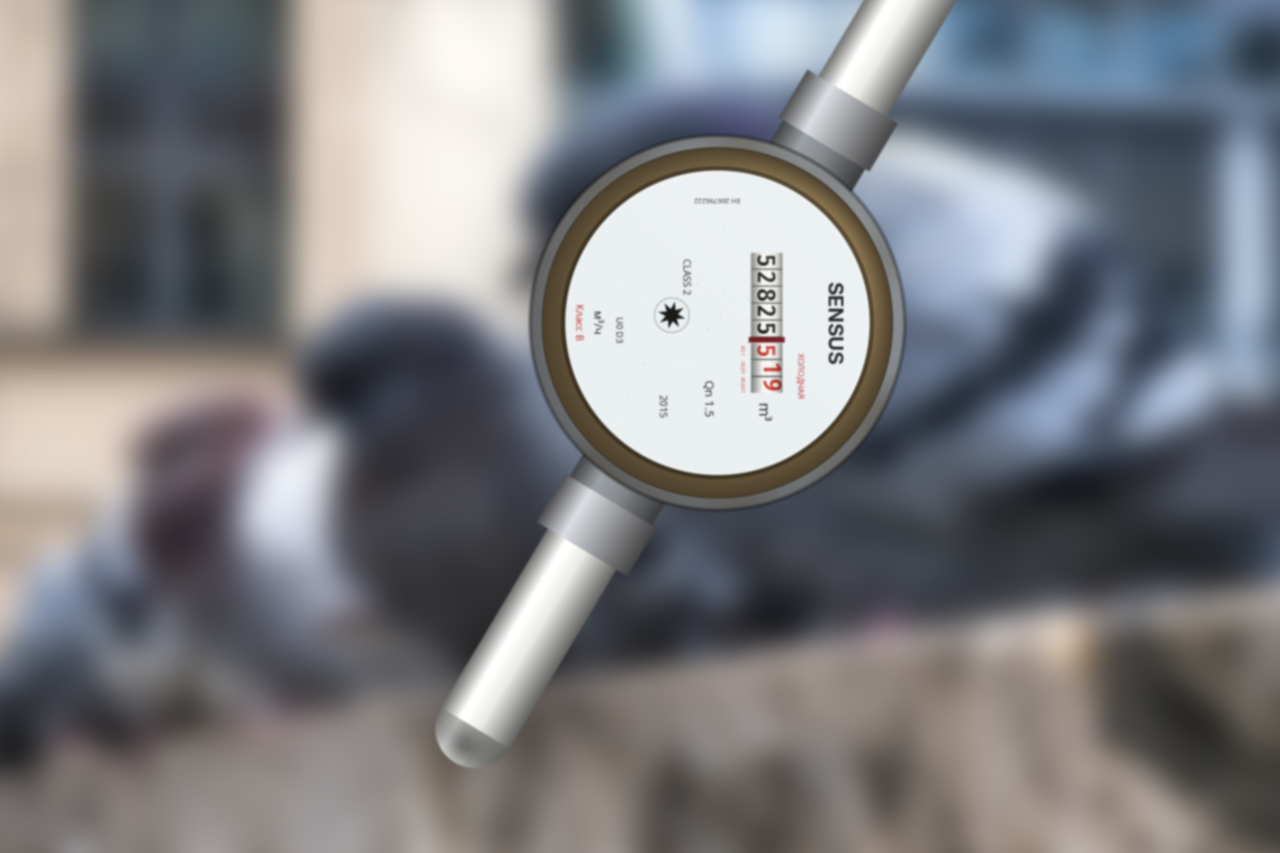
52825.519,m³
